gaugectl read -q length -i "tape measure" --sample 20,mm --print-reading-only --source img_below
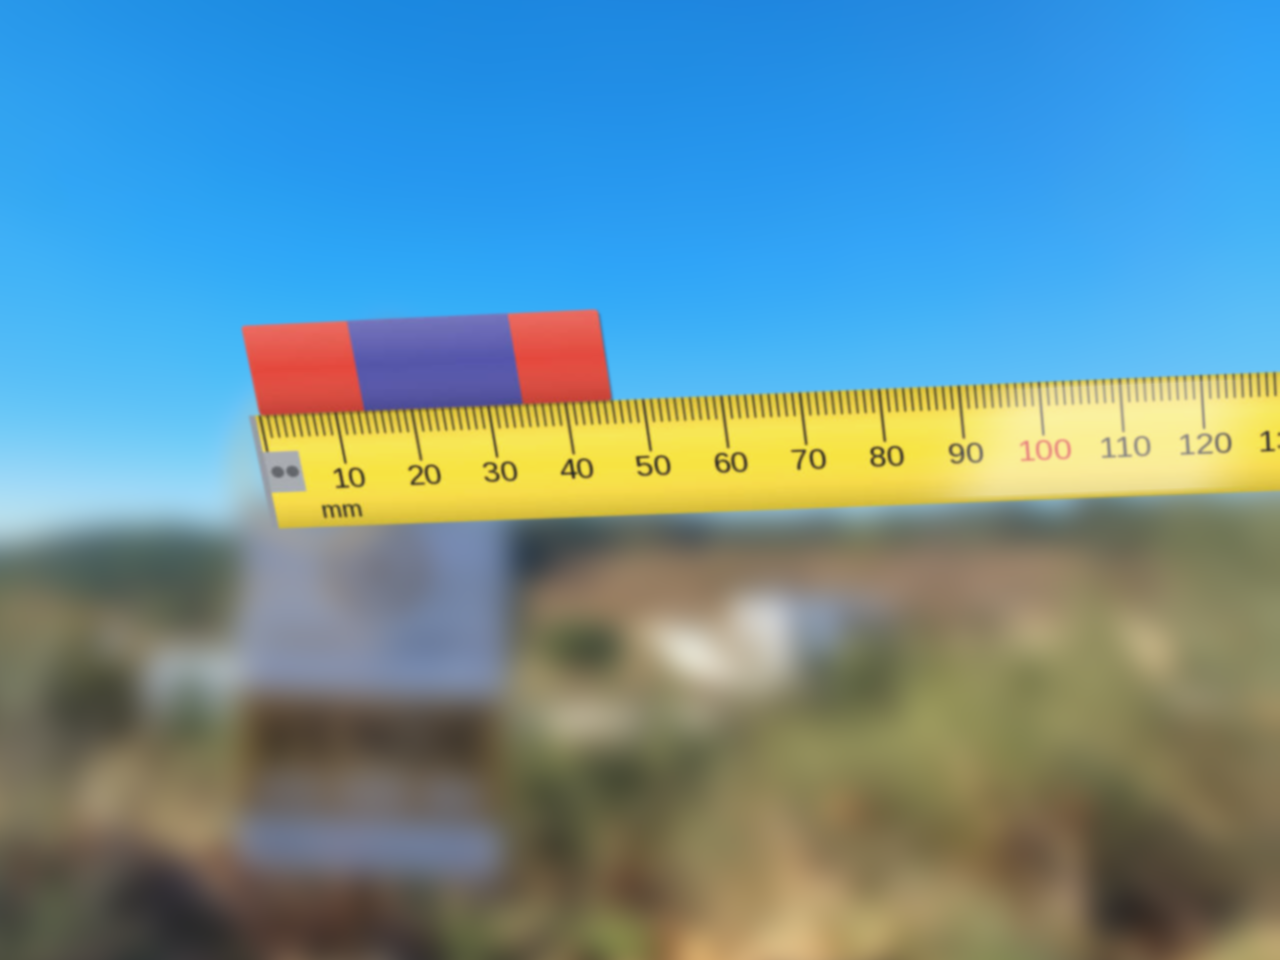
46,mm
